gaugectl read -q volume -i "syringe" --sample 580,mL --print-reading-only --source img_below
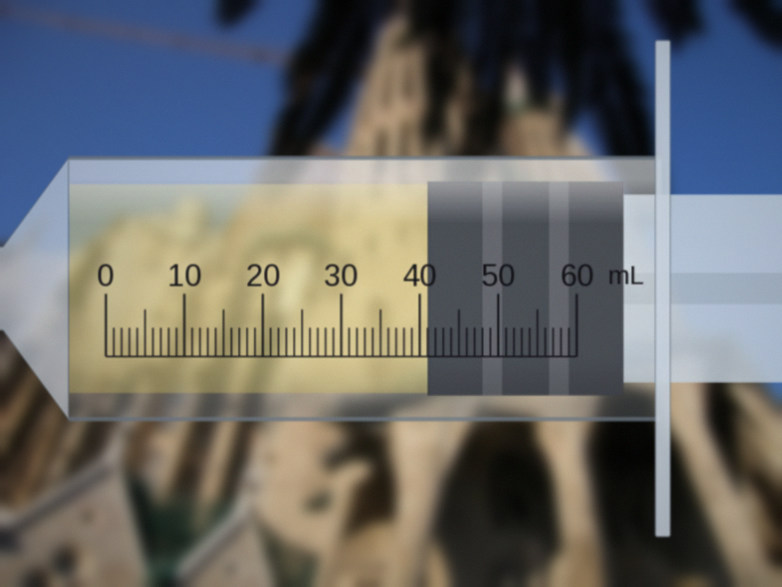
41,mL
